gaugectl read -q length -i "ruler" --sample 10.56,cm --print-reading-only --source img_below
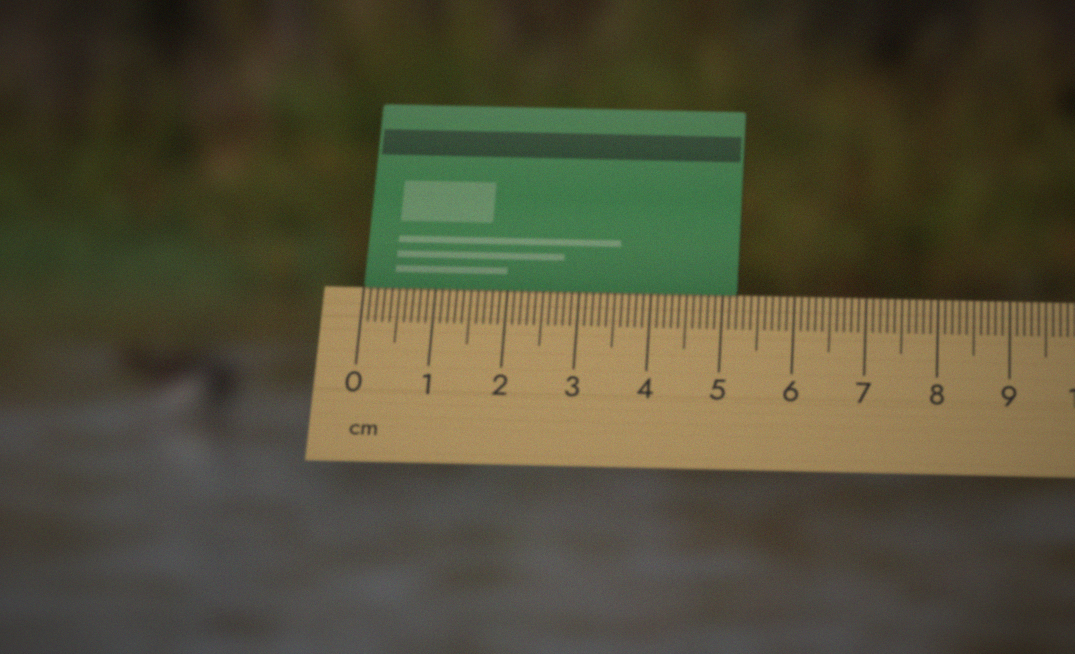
5.2,cm
